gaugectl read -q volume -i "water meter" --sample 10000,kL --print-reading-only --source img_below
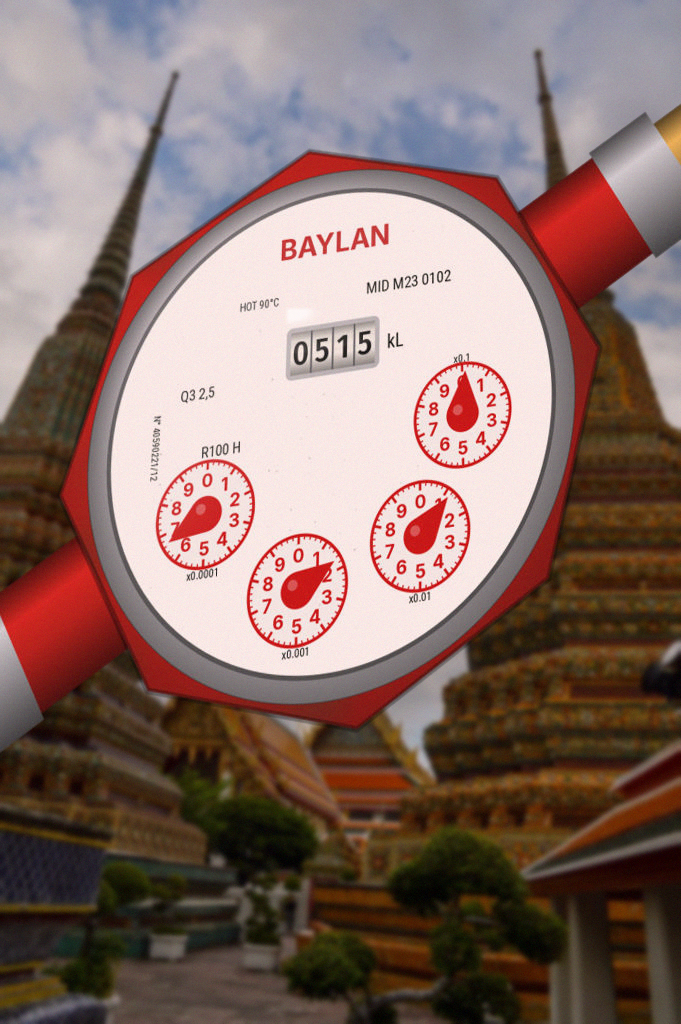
515.0116,kL
